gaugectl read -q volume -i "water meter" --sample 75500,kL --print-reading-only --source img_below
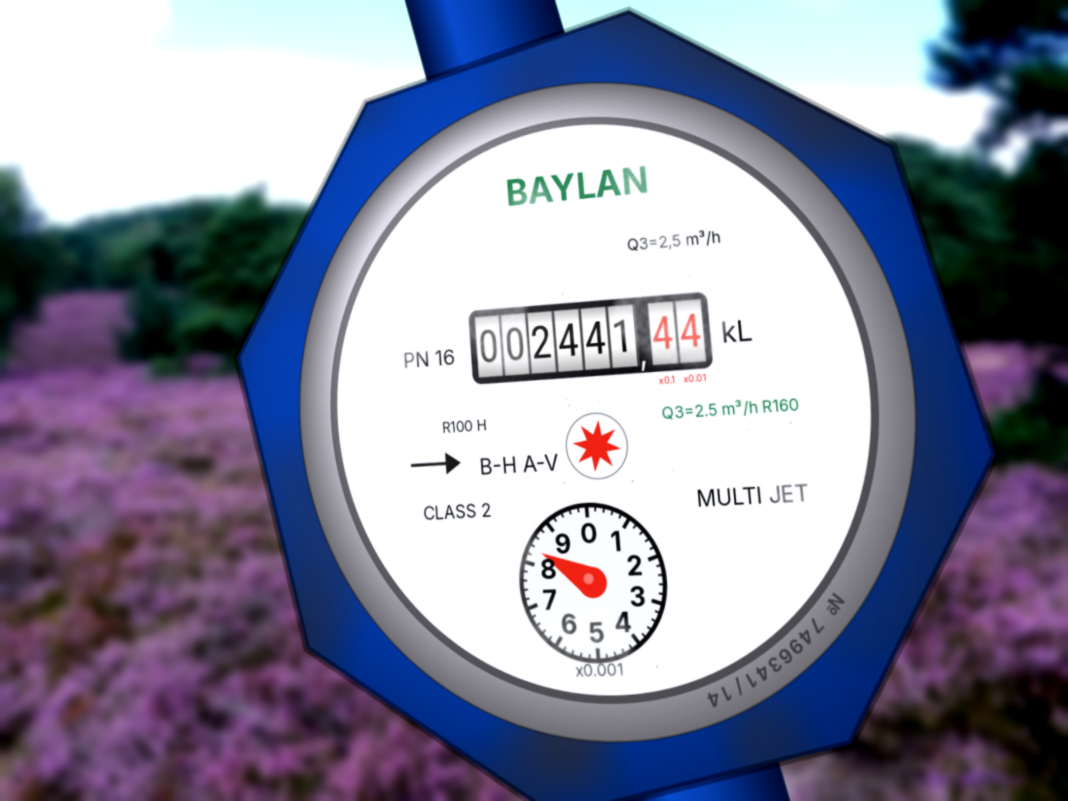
2441.448,kL
